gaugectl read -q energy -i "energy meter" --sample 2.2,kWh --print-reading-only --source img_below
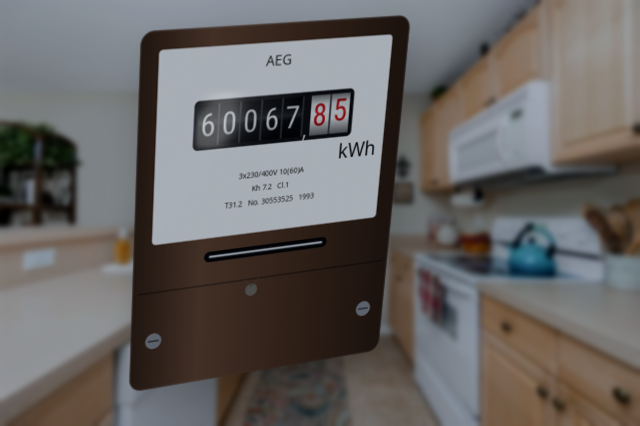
60067.85,kWh
